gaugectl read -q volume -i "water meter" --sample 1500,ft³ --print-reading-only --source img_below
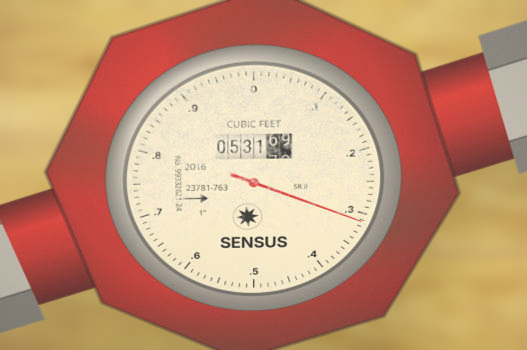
53169.31,ft³
